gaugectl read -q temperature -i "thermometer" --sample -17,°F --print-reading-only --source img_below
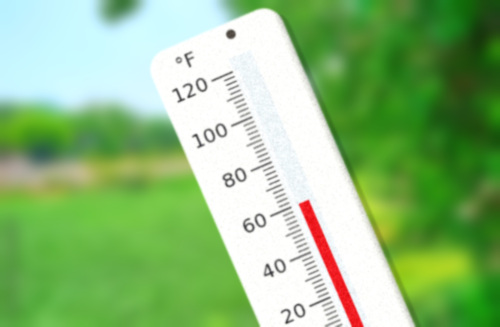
60,°F
